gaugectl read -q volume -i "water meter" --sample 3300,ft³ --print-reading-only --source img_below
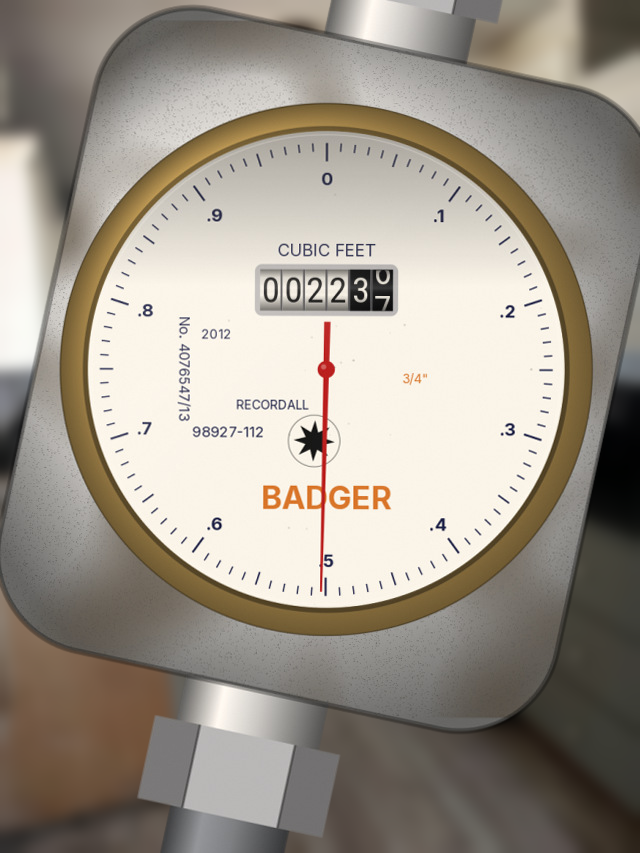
2236.50,ft³
